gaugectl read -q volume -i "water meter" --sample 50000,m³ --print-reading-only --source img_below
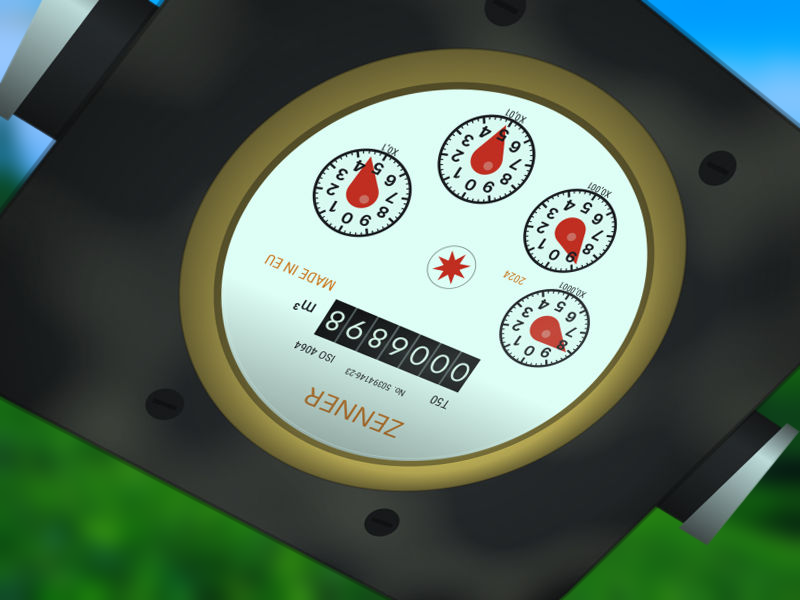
6898.4488,m³
